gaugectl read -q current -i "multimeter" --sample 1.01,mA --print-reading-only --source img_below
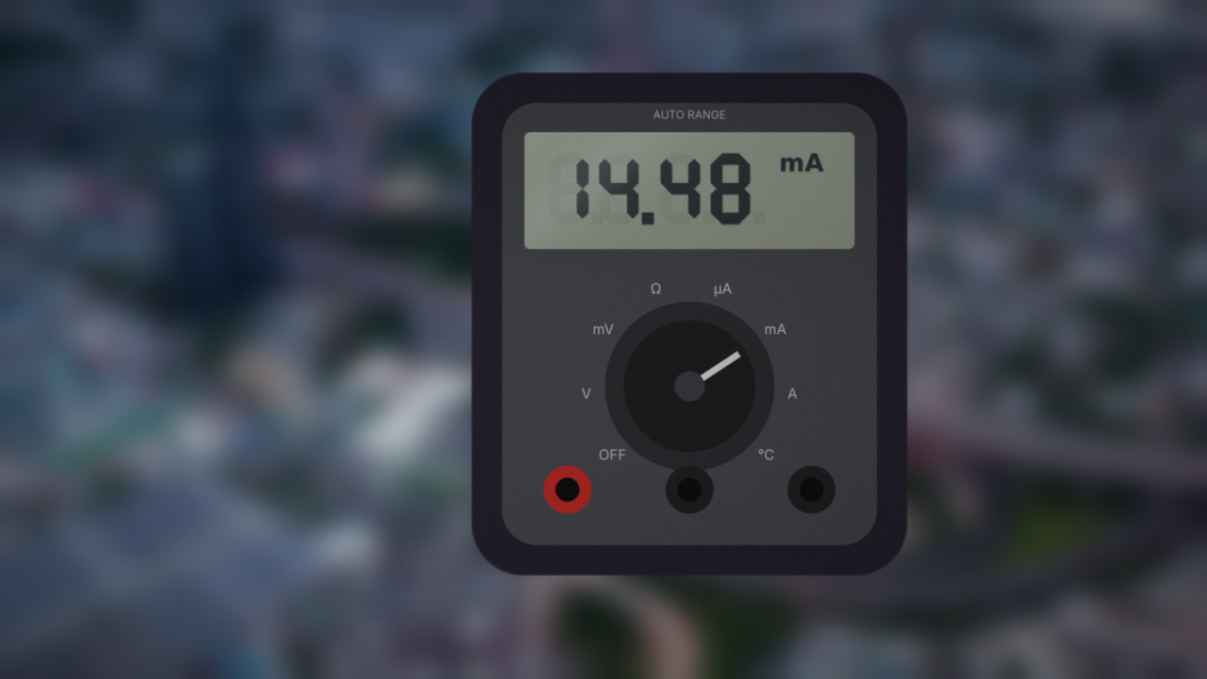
14.48,mA
